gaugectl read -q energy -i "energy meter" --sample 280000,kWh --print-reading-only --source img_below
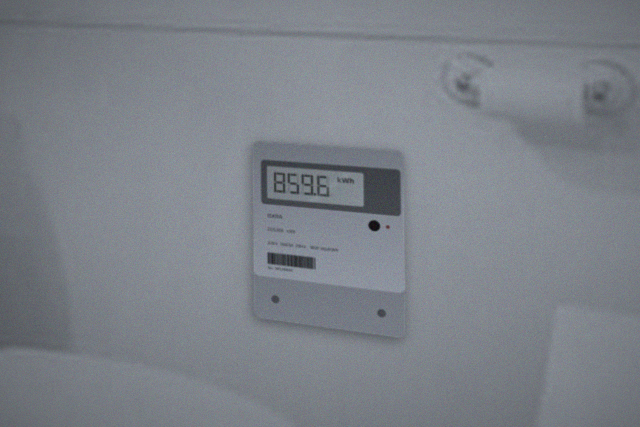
859.6,kWh
